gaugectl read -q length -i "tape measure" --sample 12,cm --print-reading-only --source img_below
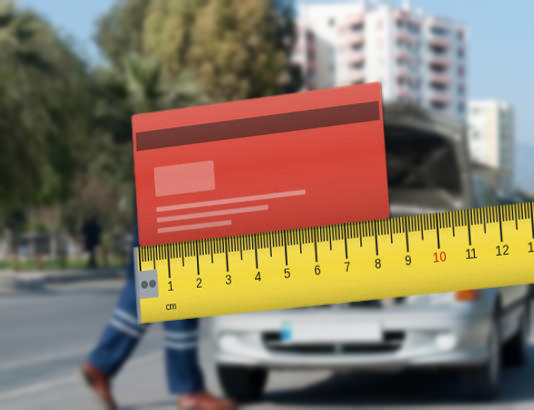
8.5,cm
